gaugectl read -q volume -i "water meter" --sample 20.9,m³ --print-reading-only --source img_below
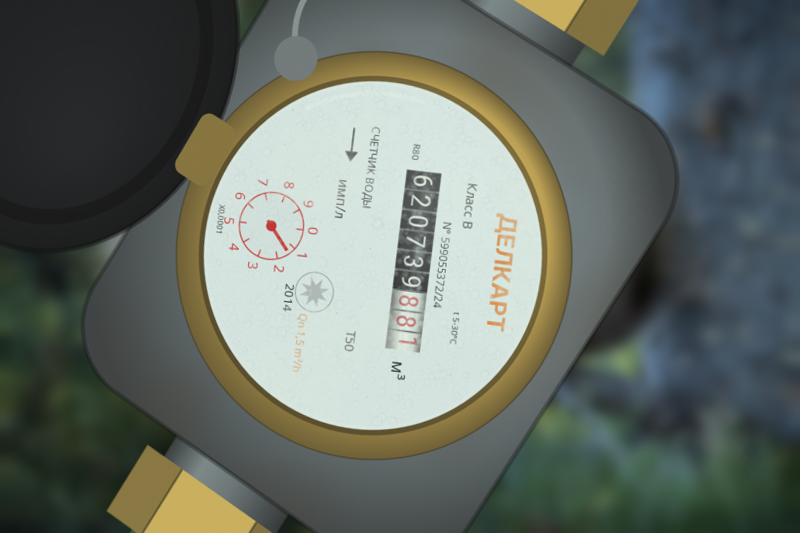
620739.8811,m³
